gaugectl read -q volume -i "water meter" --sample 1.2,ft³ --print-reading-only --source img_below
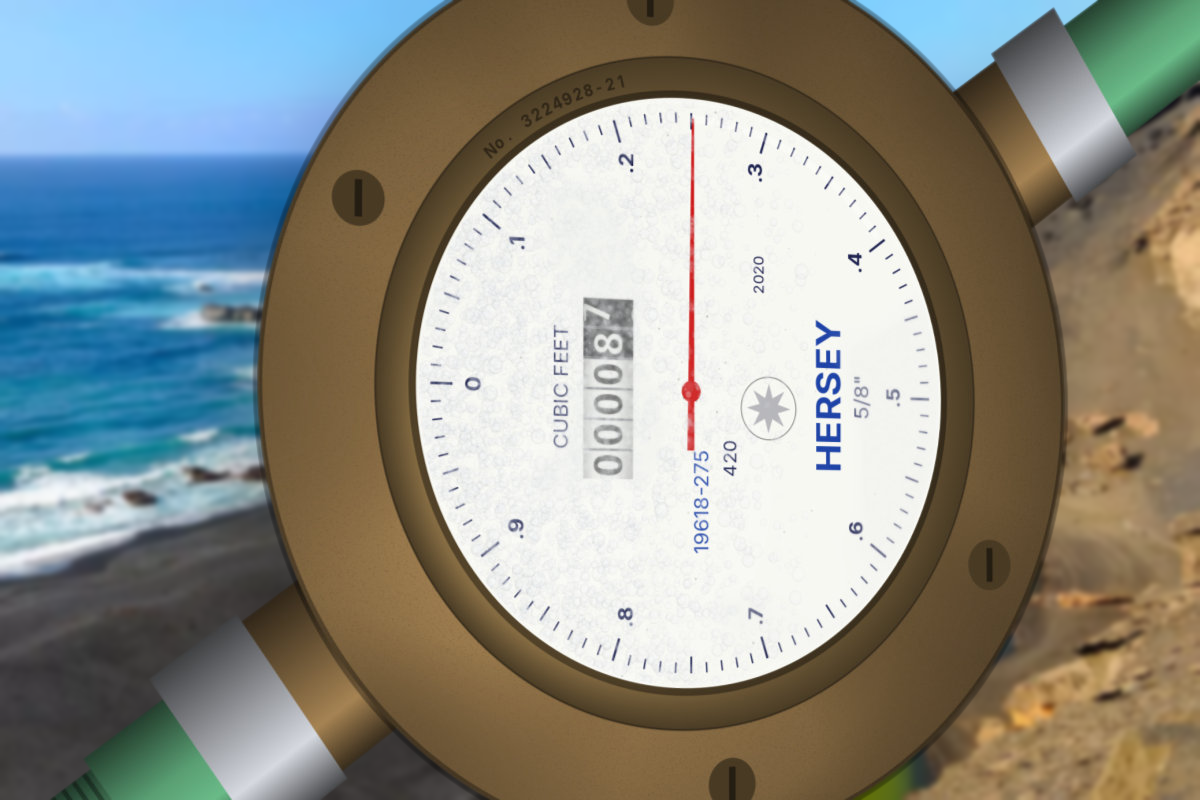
87.25,ft³
